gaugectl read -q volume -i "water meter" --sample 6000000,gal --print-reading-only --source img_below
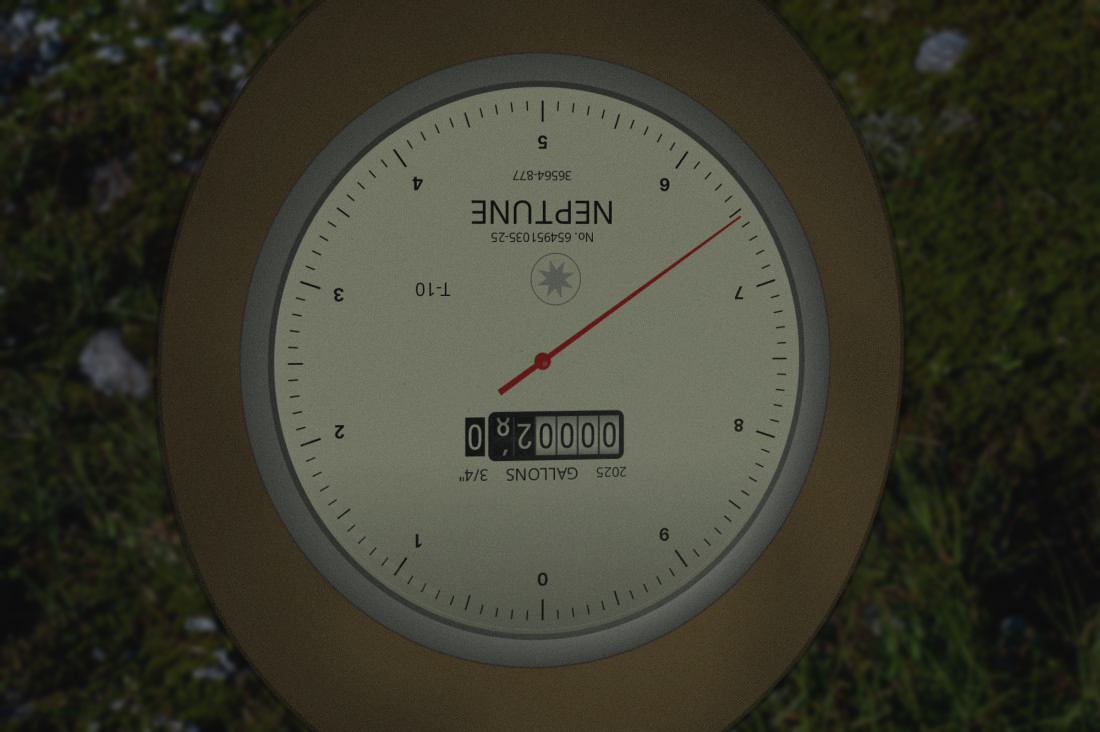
276.5,gal
